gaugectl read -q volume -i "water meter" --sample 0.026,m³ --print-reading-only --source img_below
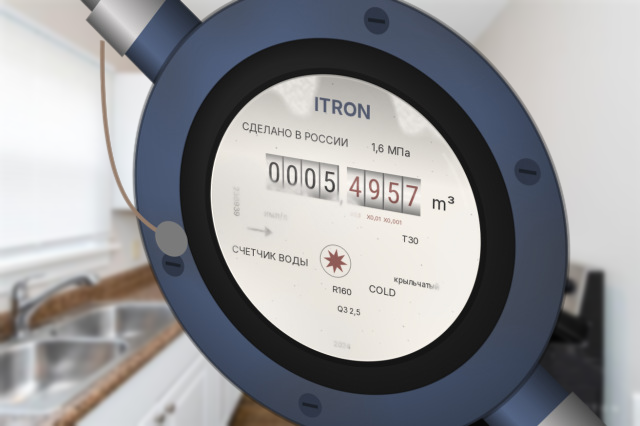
5.4957,m³
